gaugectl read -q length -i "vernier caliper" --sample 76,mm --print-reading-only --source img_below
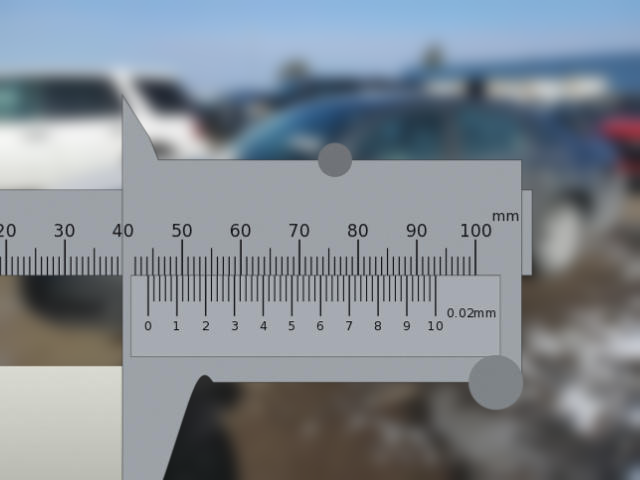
44.2,mm
